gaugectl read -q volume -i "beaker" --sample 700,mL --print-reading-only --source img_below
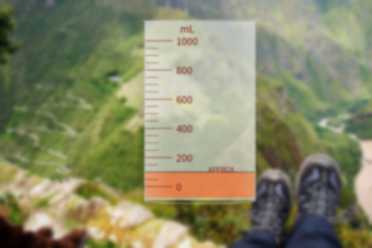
100,mL
